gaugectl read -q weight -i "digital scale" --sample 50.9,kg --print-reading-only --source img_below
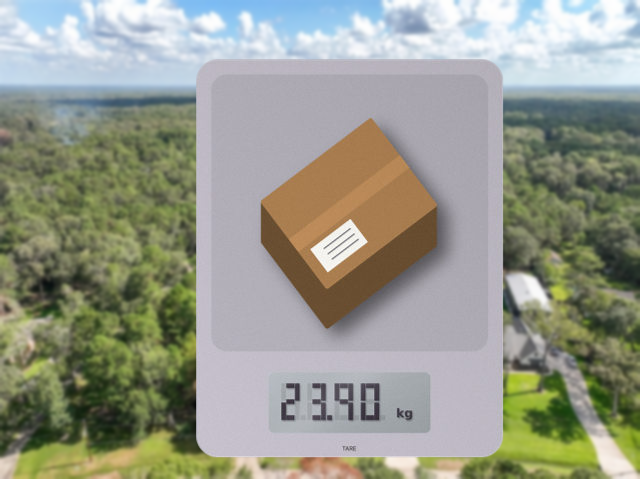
23.90,kg
